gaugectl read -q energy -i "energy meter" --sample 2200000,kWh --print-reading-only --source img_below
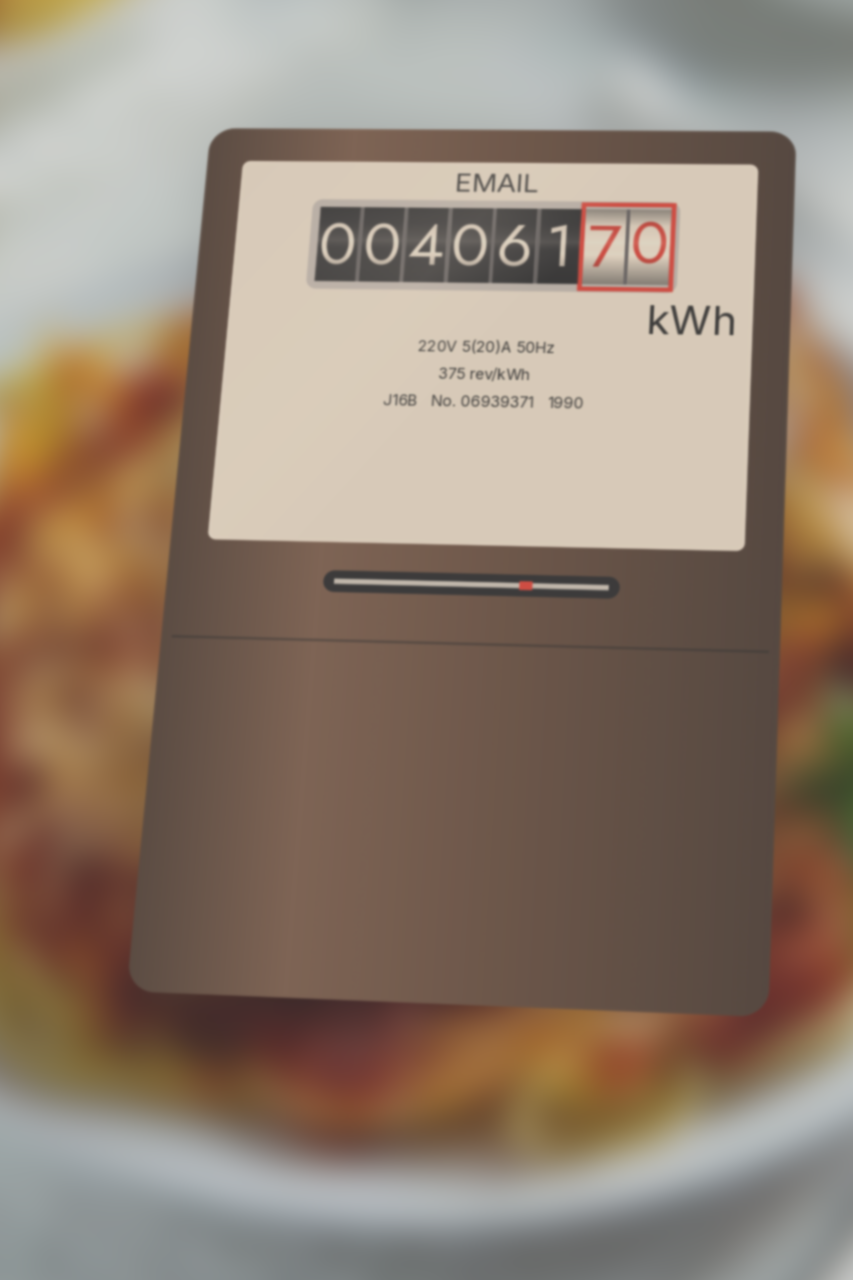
4061.70,kWh
